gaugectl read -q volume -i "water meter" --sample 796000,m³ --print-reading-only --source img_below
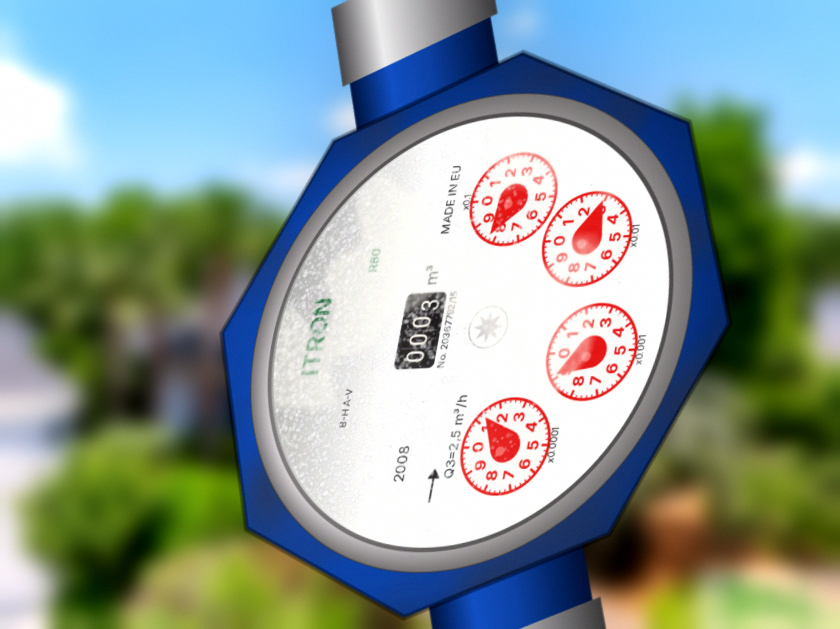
2.8291,m³
